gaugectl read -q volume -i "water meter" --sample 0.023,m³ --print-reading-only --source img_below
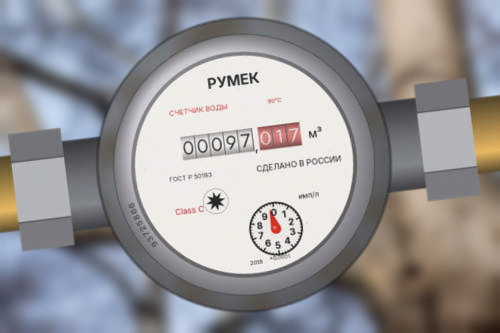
97.0169,m³
